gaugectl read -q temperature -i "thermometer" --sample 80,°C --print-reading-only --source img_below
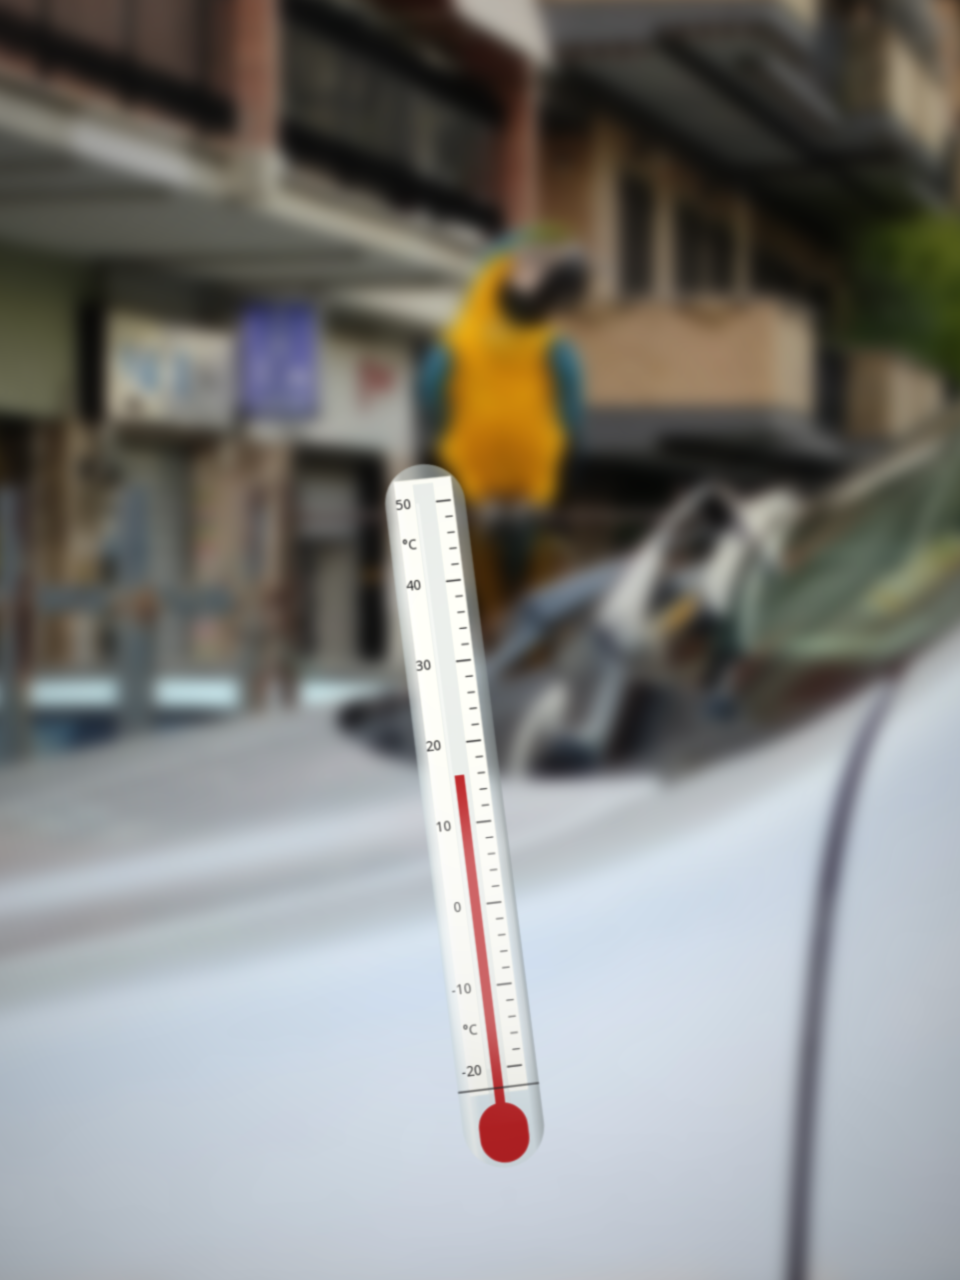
16,°C
